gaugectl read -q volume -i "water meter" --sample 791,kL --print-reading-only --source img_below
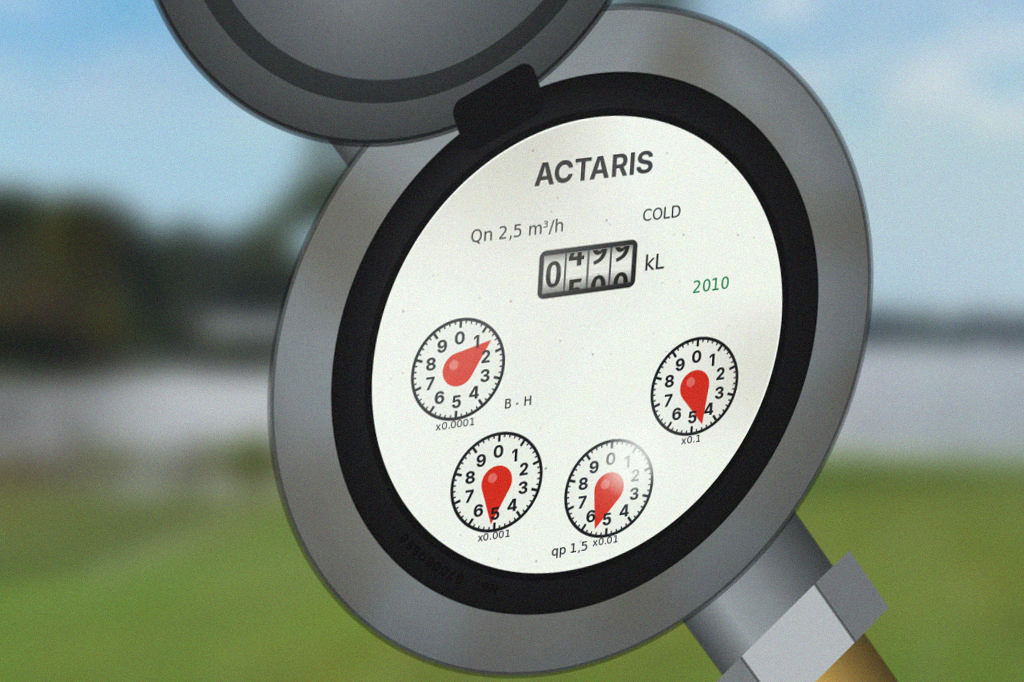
499.4551,kL
